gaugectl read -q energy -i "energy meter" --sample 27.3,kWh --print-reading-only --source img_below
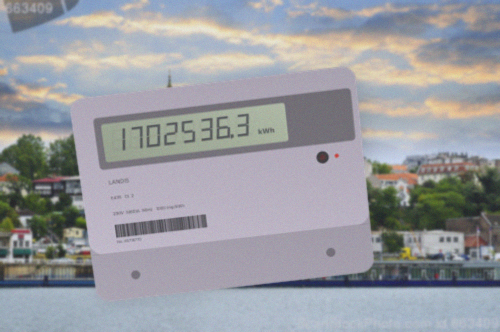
1702536.3,kWh
